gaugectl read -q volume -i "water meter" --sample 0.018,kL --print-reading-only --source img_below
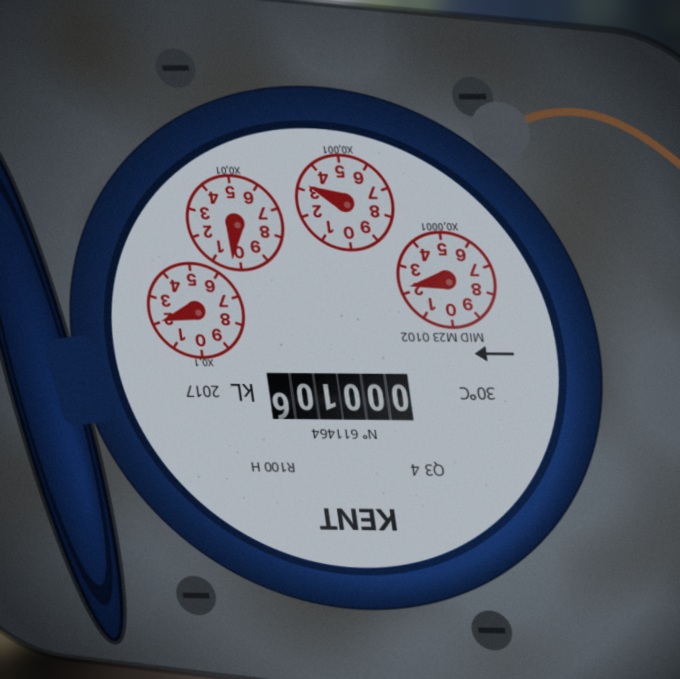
106.2032,kL
